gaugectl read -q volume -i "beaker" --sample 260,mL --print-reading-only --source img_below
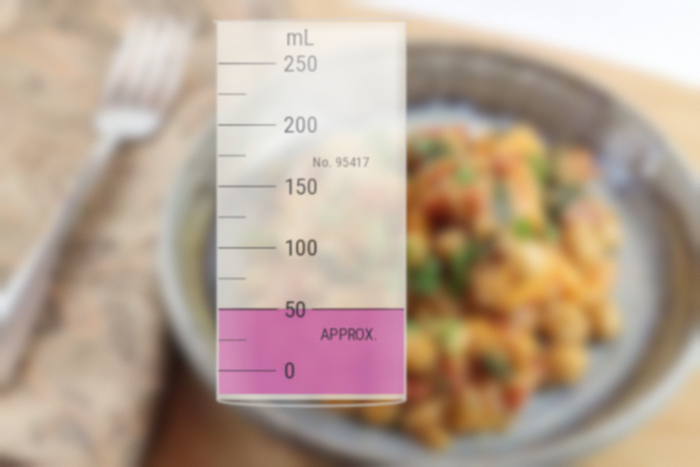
50,mL
